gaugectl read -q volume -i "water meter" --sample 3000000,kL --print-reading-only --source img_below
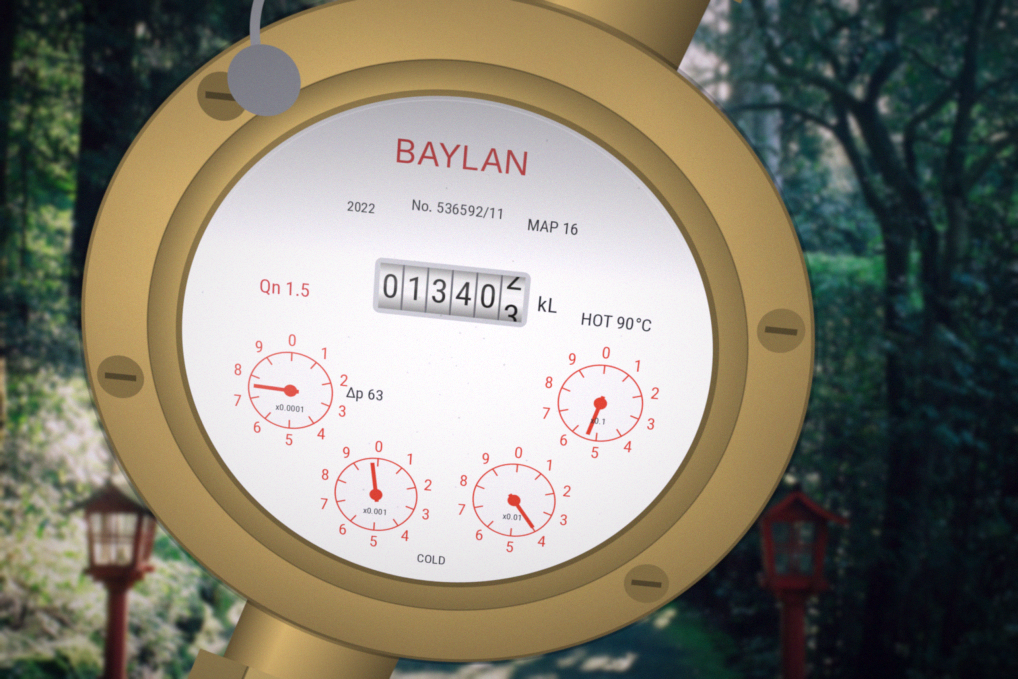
13402.5397,kL
